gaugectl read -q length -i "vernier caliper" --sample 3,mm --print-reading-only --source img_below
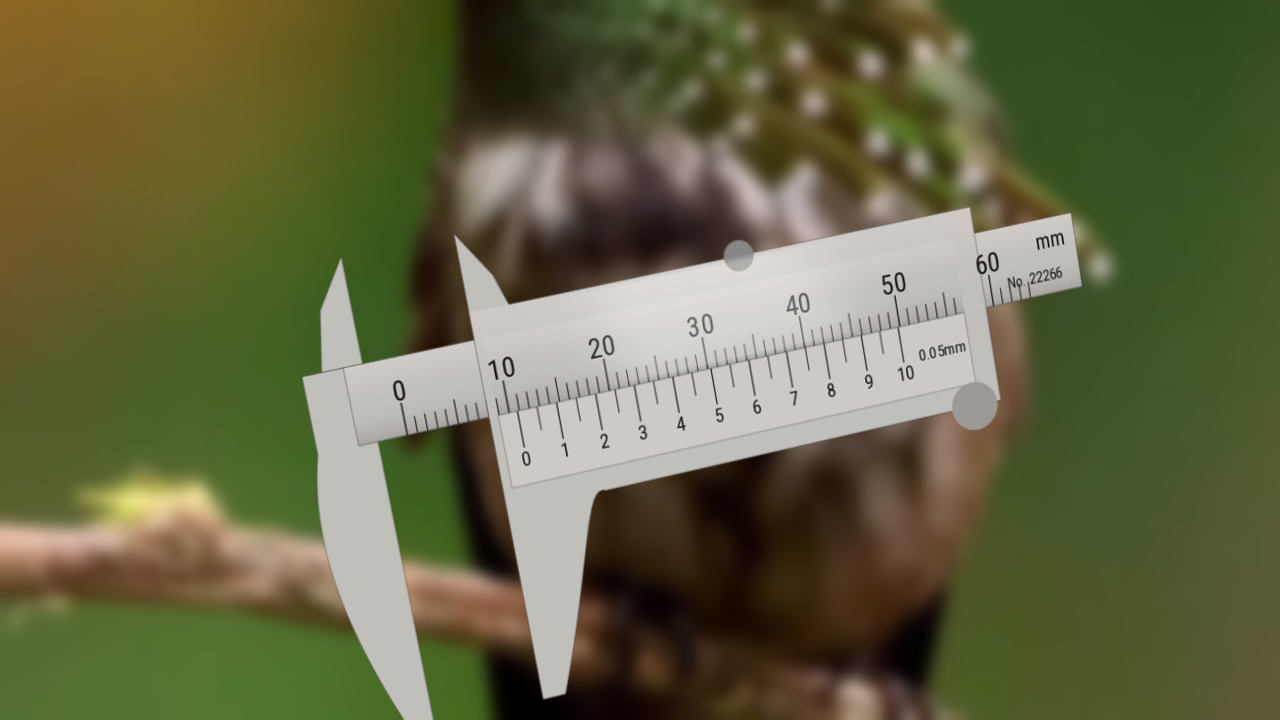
10.8,mm
